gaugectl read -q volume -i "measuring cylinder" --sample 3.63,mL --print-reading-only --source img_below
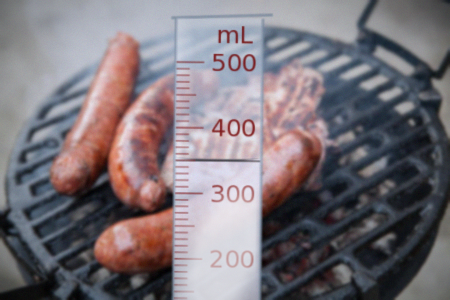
350,mL
